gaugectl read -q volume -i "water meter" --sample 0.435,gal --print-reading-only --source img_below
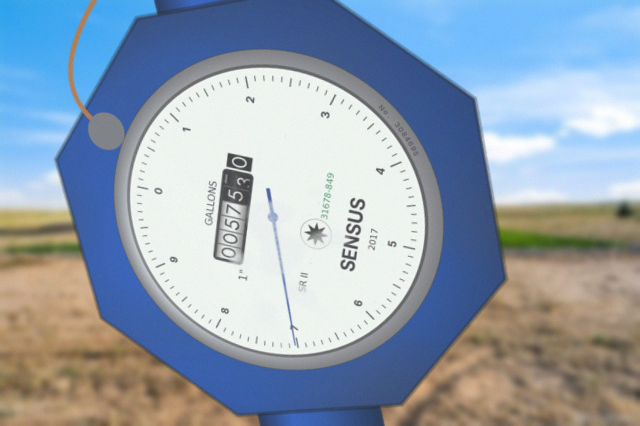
57527.0,gal
